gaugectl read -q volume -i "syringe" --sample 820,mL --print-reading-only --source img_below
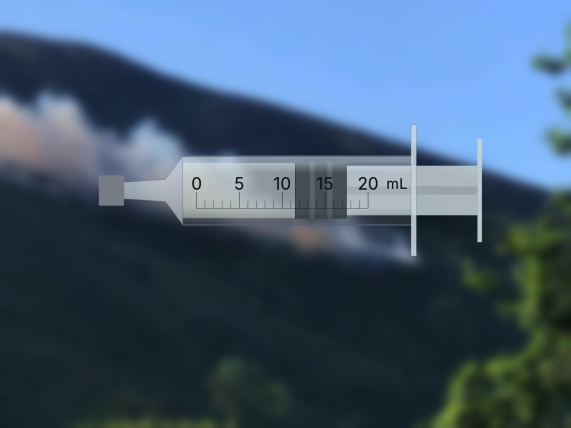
11.5,mL
